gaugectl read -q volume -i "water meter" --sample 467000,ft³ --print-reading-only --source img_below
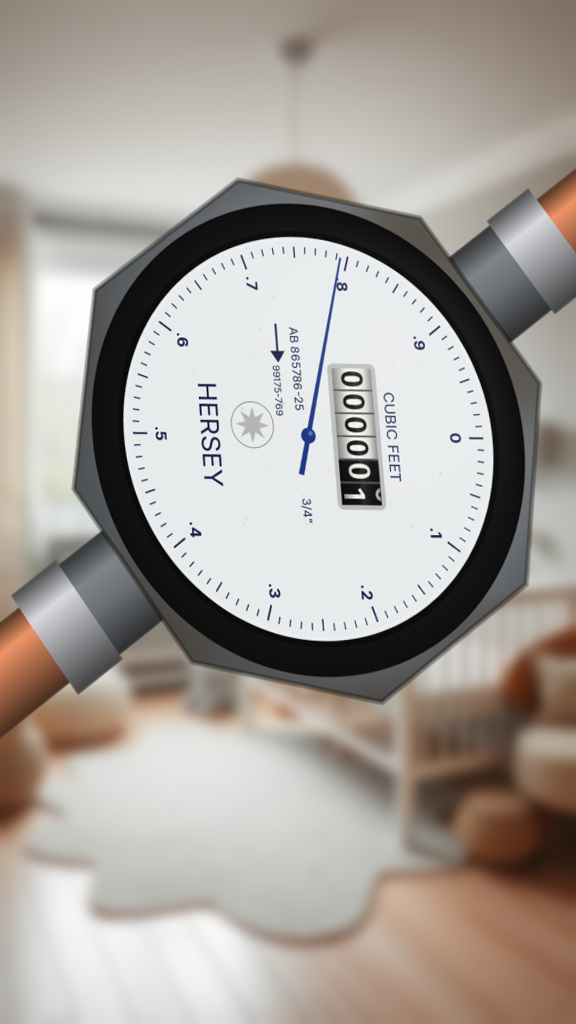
0.79,ft³
